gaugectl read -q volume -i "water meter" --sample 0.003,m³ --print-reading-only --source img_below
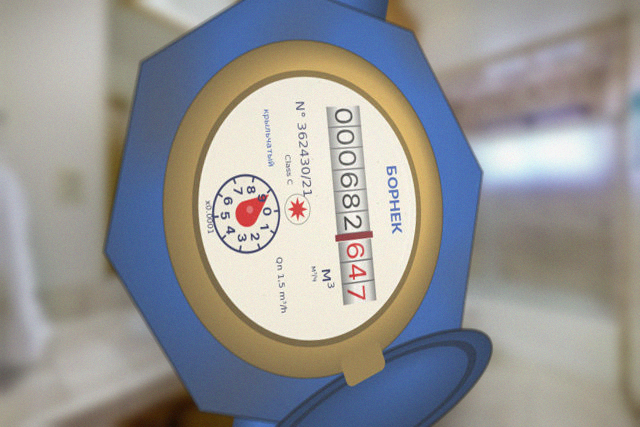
682.6469,m³
